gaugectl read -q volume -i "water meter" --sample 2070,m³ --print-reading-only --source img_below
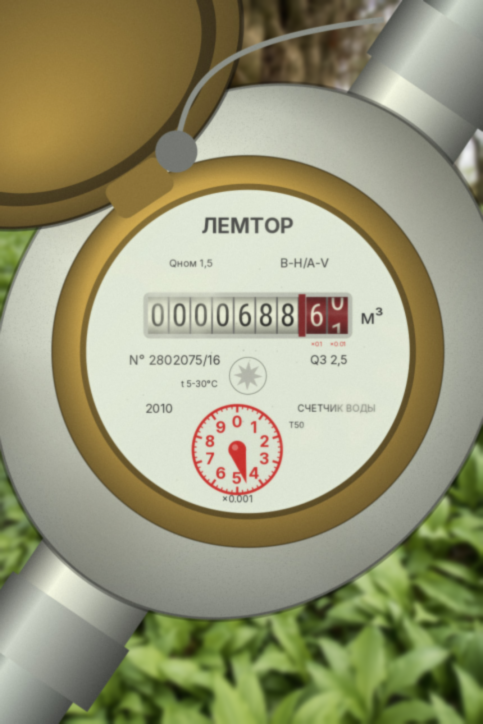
688.604,m³
